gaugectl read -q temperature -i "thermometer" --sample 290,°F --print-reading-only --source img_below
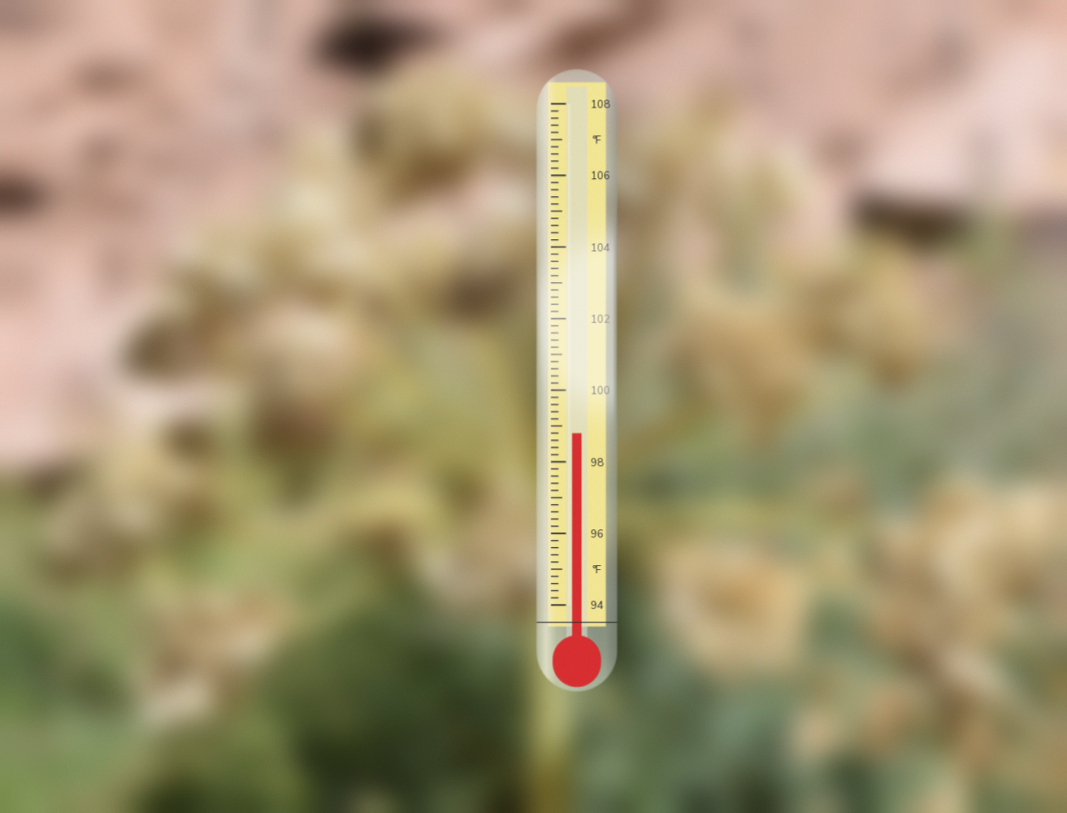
98.8,°F
